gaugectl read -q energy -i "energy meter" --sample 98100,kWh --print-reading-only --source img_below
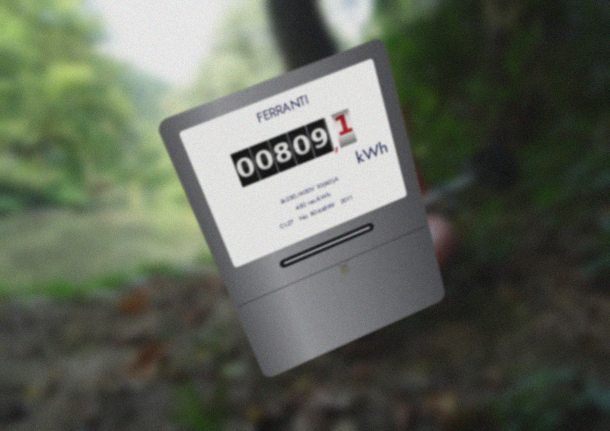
809.1,kWh
